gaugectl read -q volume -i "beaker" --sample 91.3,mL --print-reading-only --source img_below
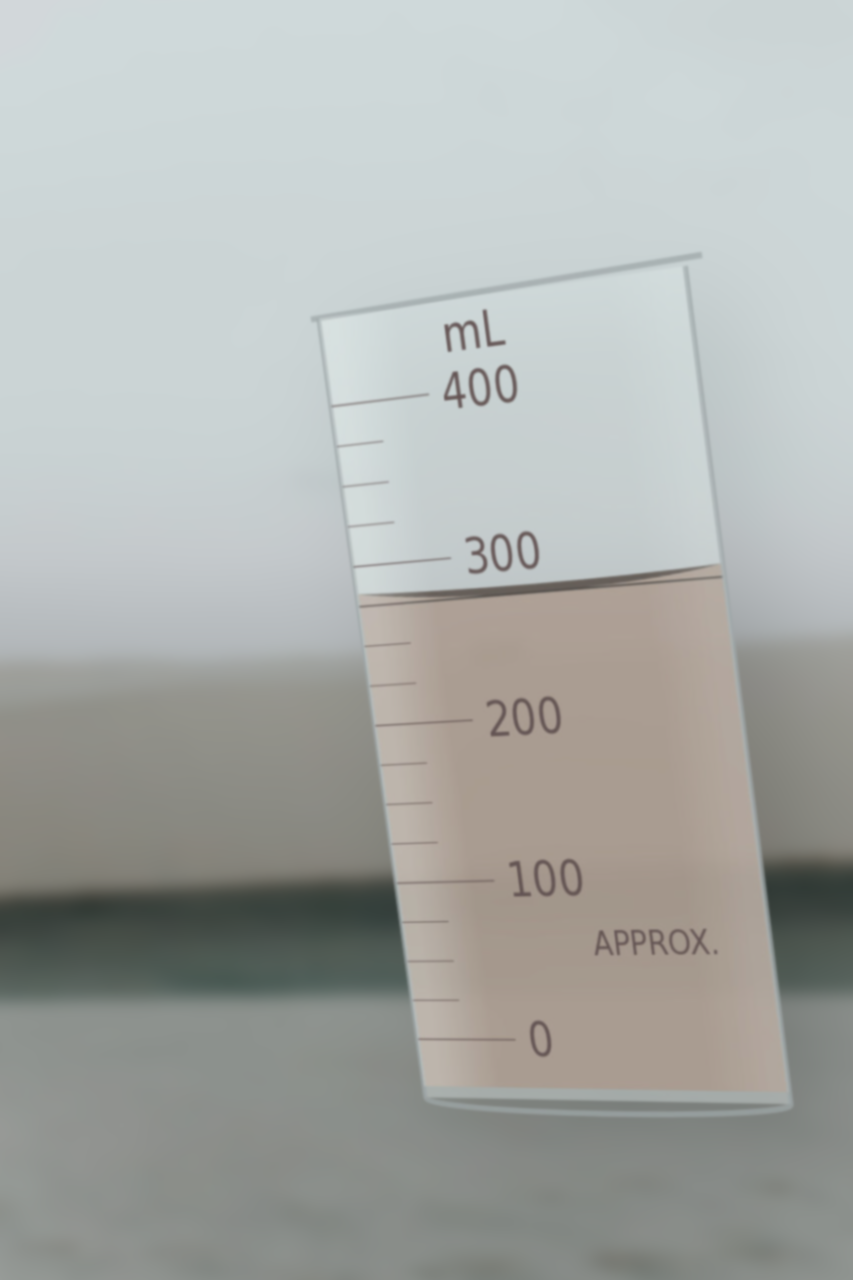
275,mL
